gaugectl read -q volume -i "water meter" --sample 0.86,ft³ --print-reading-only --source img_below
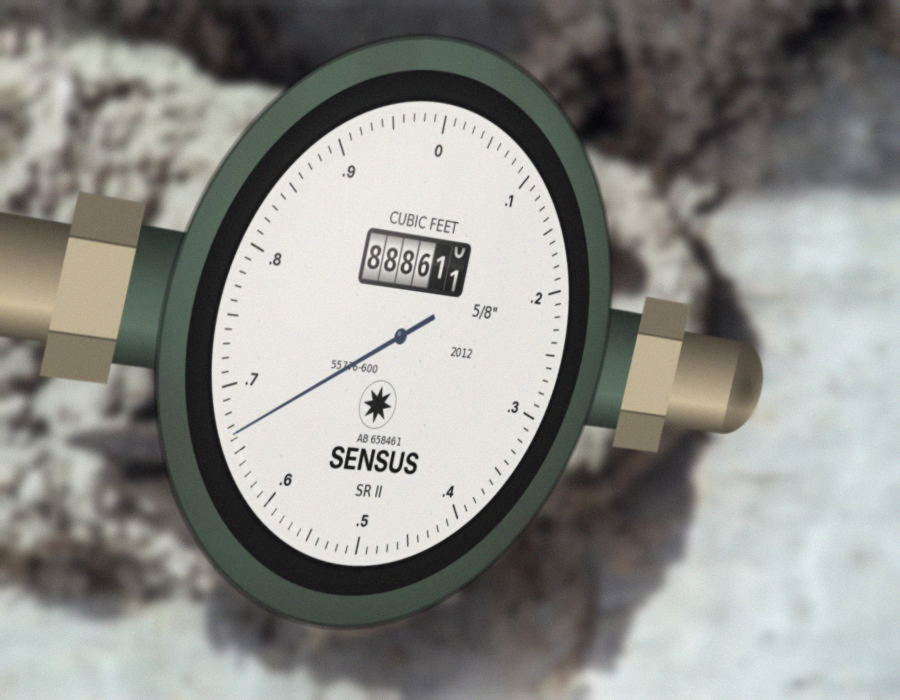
888610.66,ft³
